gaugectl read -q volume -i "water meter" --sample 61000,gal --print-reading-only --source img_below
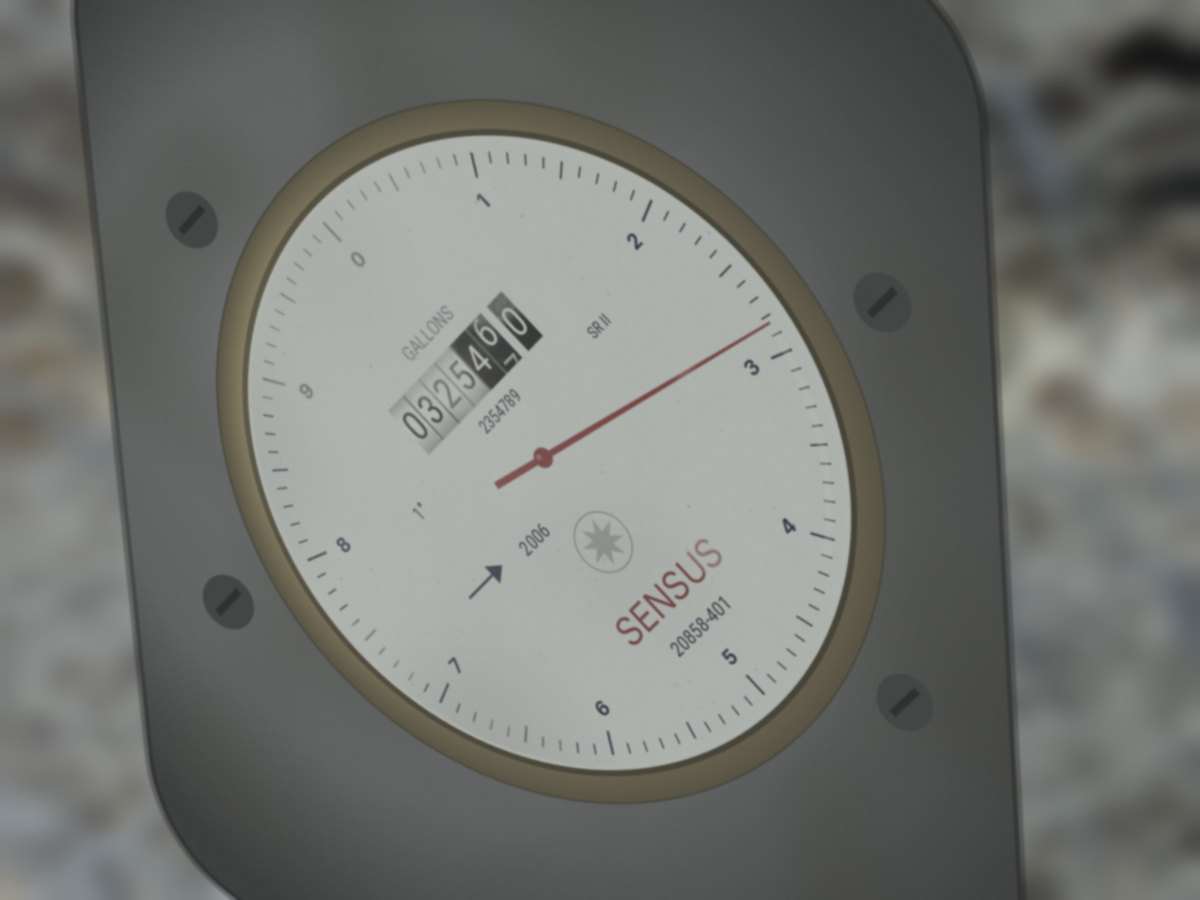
325462.8,gal
